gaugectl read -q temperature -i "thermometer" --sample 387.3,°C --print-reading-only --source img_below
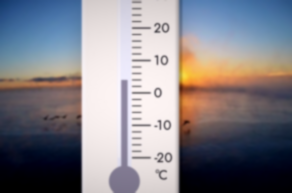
4,°C
